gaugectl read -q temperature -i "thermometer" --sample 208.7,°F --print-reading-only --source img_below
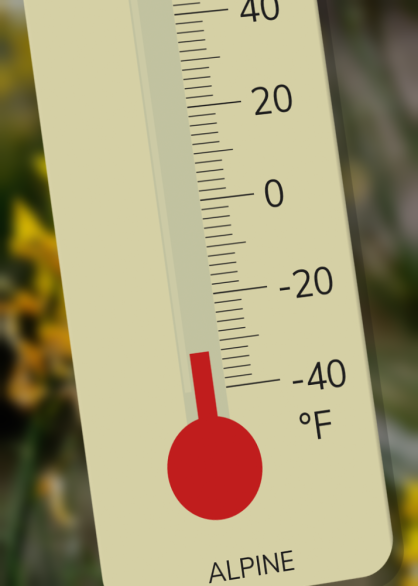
-32,°F
